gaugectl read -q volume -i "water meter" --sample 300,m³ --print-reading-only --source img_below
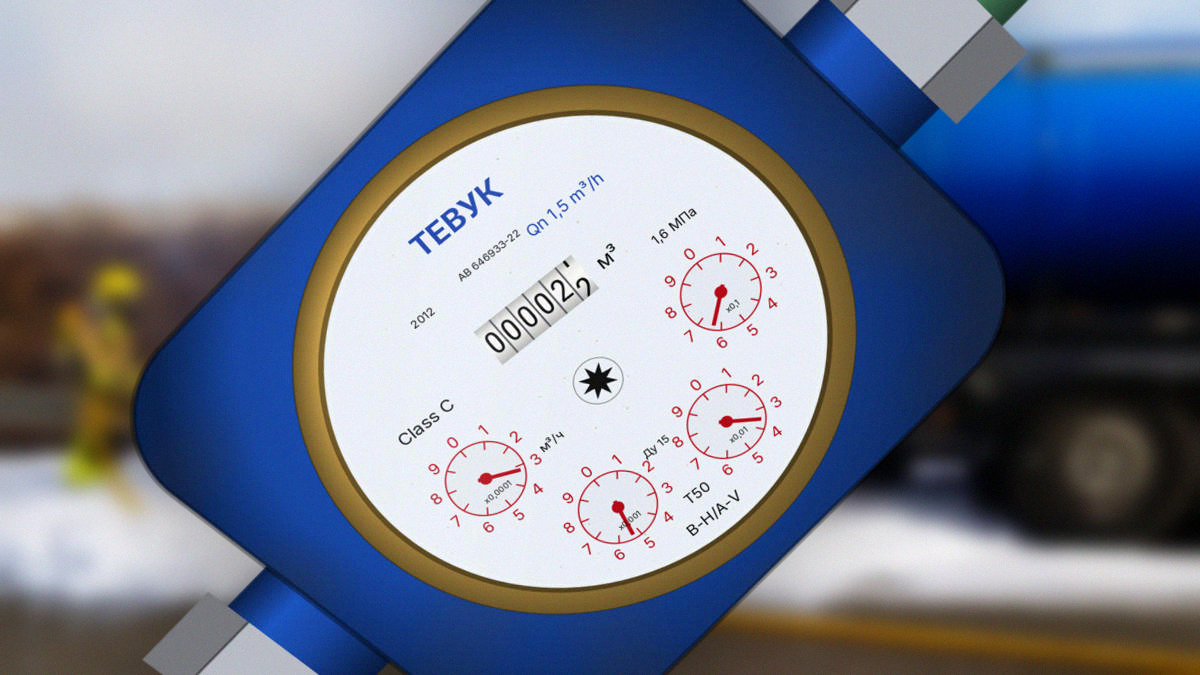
21.6353,m³
